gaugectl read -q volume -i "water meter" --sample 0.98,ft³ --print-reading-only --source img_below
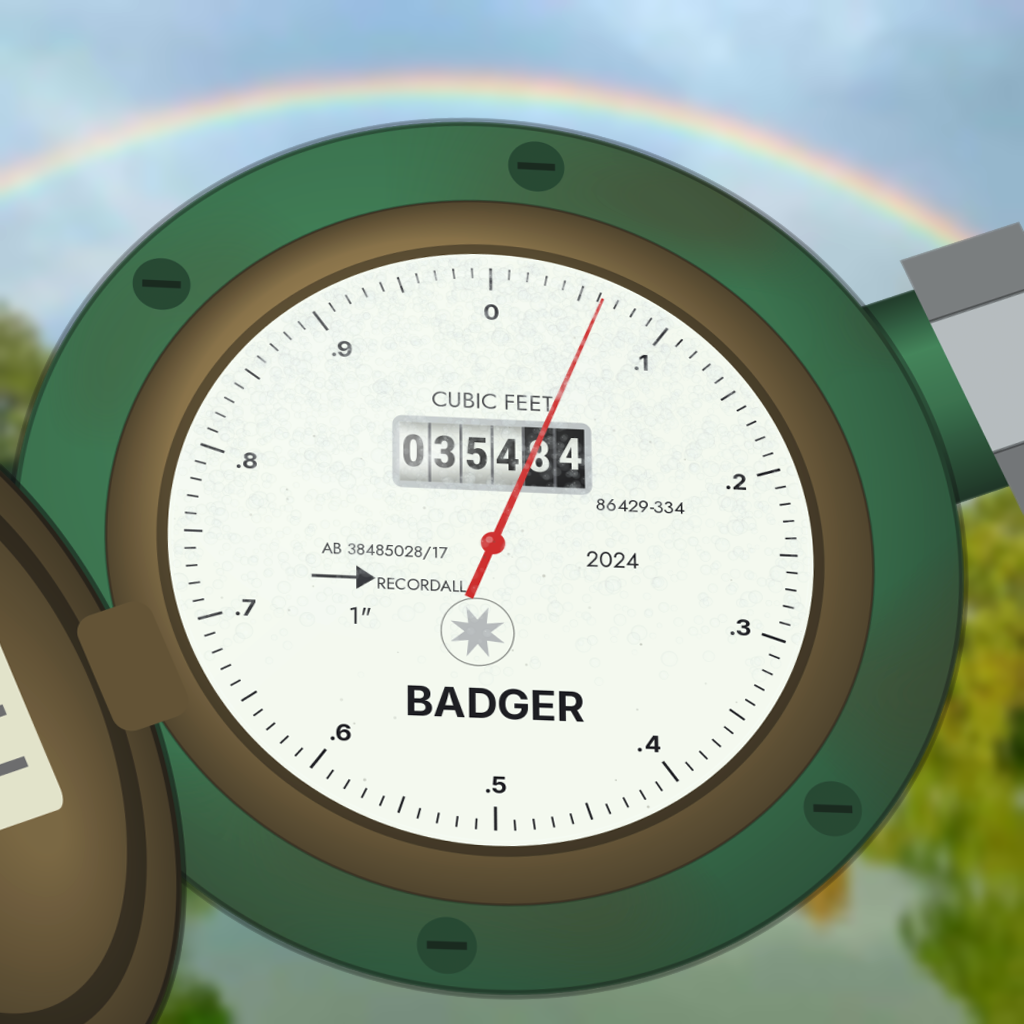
35484.06,ft³
